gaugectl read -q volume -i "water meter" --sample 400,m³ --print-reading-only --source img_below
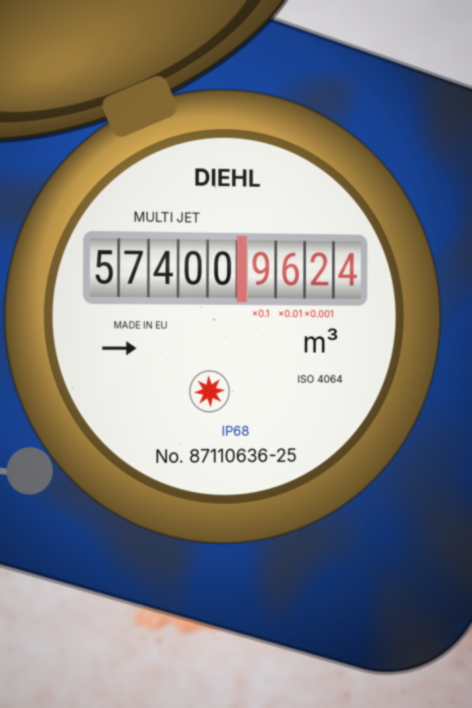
57400.9624,m³
